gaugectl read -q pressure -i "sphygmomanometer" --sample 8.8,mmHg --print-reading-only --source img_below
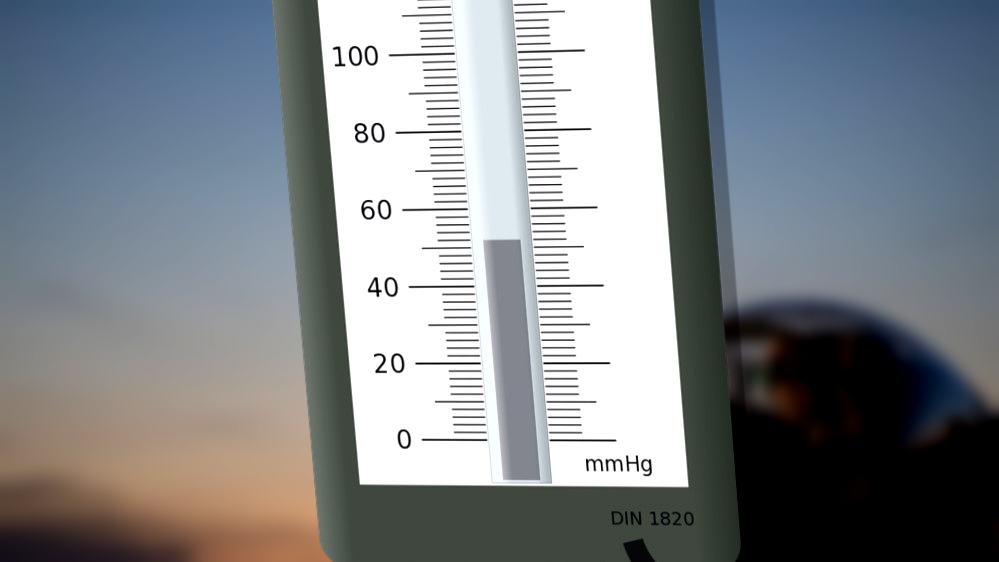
52,mmHg
